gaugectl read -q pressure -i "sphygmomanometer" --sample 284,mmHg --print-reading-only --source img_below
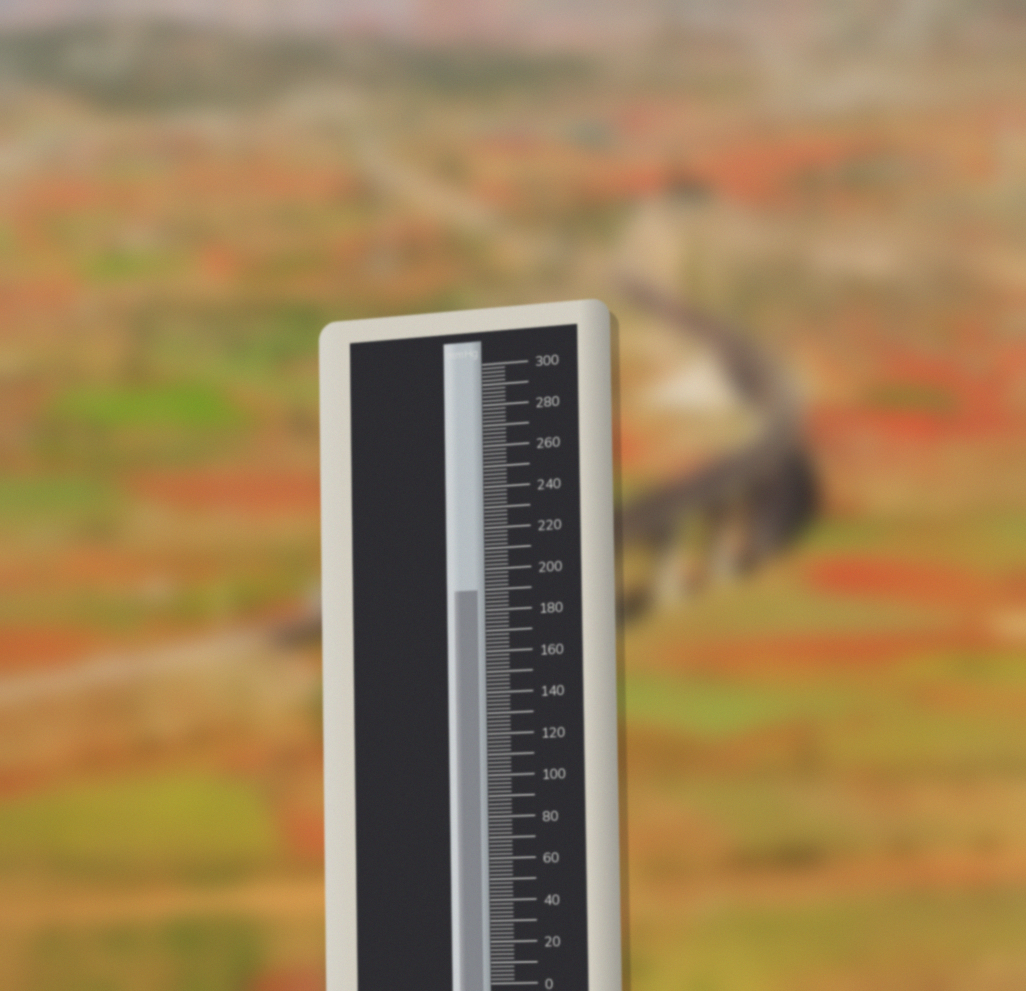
190,mmHg
